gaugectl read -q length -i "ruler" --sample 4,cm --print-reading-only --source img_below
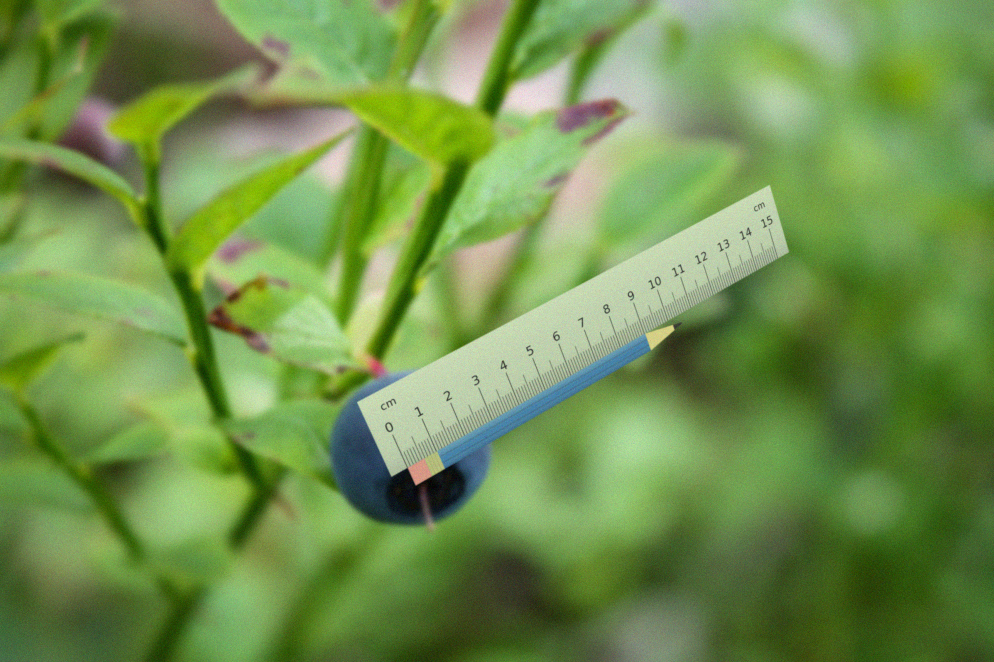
10.5,cm
